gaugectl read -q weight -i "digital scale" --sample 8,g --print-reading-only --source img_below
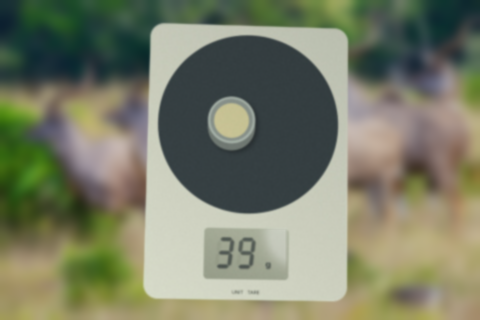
39,g
